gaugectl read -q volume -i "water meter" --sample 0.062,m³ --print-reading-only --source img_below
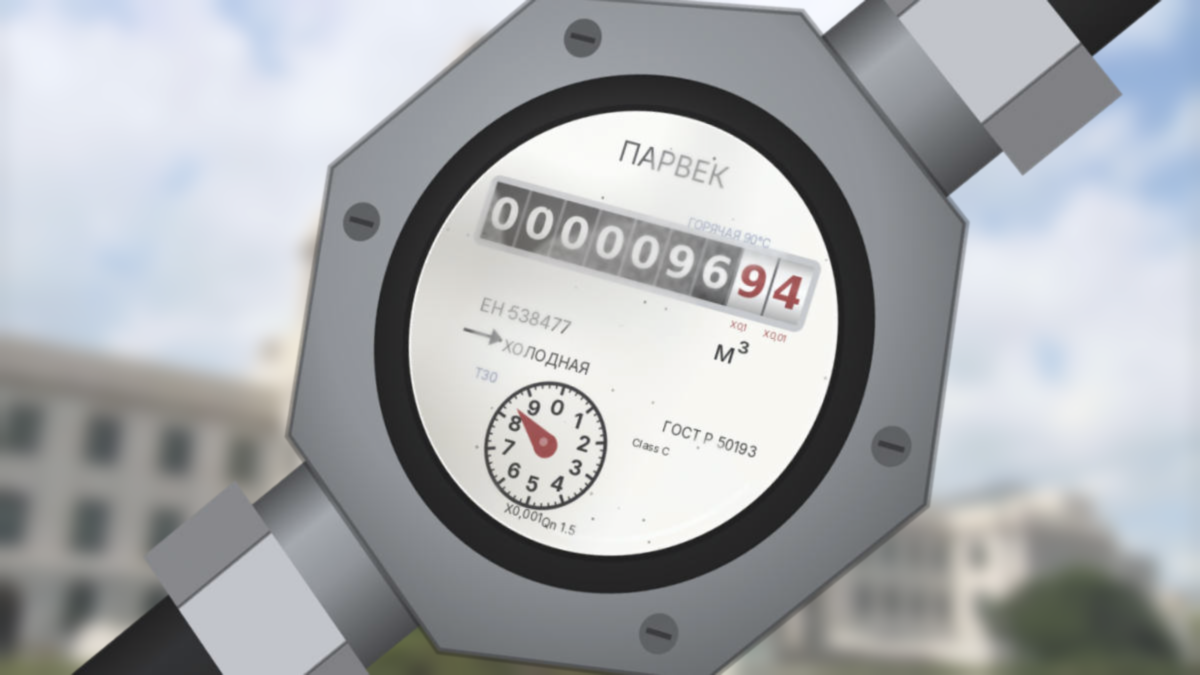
96.948,m³
